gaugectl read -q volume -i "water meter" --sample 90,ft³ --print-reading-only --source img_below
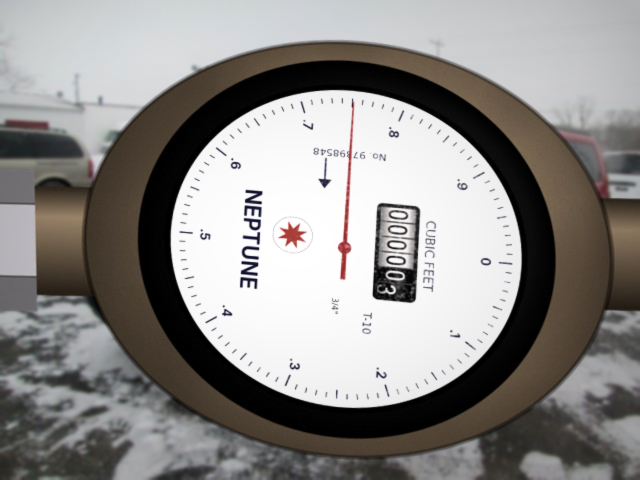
2.75,ft³
